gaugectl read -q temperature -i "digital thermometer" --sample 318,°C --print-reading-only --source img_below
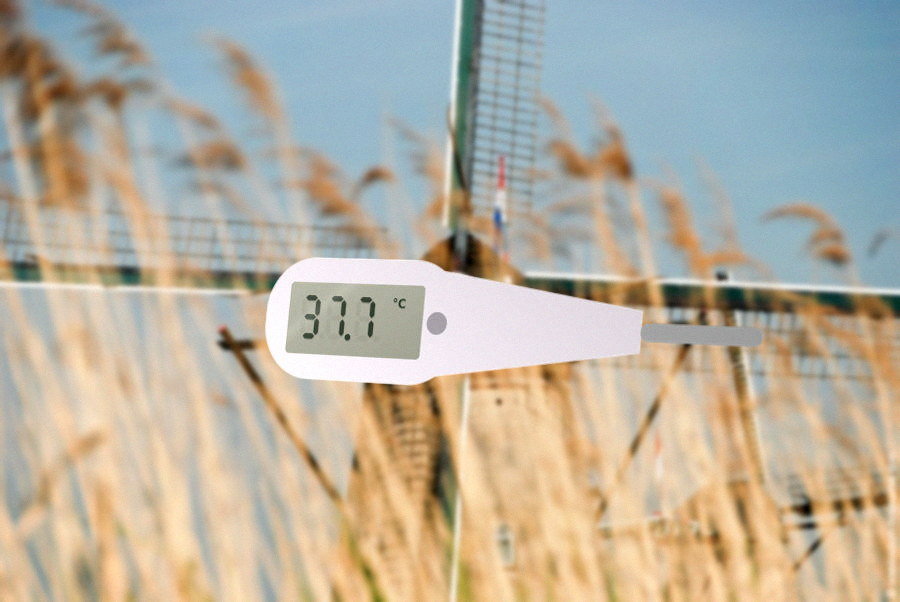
37.7,°C
